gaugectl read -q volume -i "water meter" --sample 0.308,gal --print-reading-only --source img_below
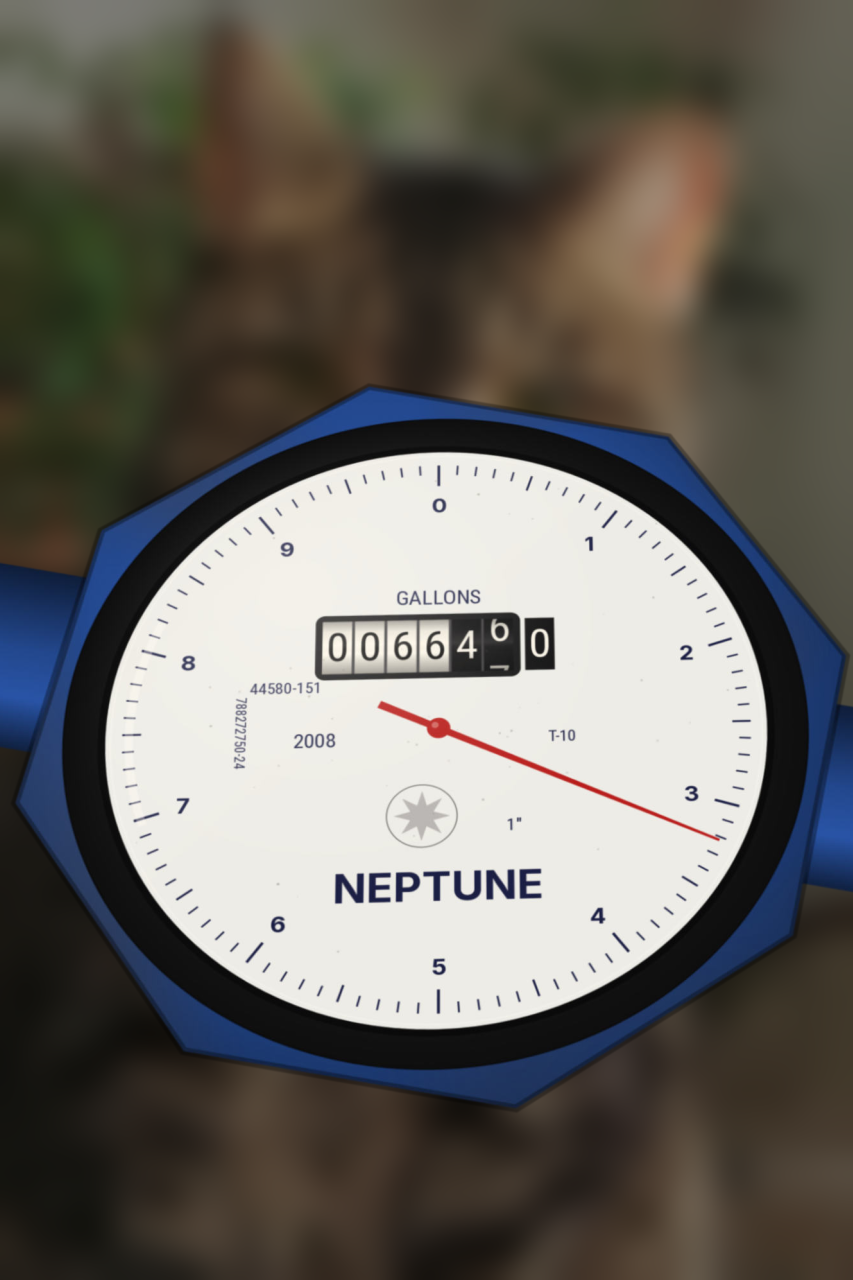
66463.2,gal
